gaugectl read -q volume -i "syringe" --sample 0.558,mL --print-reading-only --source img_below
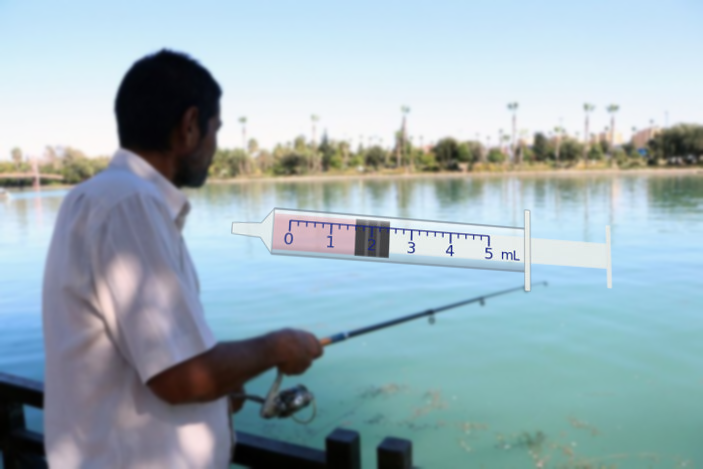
1.6,mL
